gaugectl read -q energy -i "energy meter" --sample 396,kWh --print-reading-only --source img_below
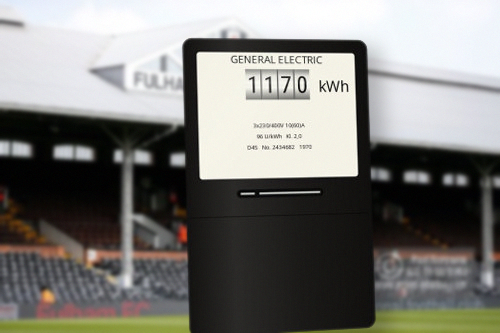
1170,kWh
